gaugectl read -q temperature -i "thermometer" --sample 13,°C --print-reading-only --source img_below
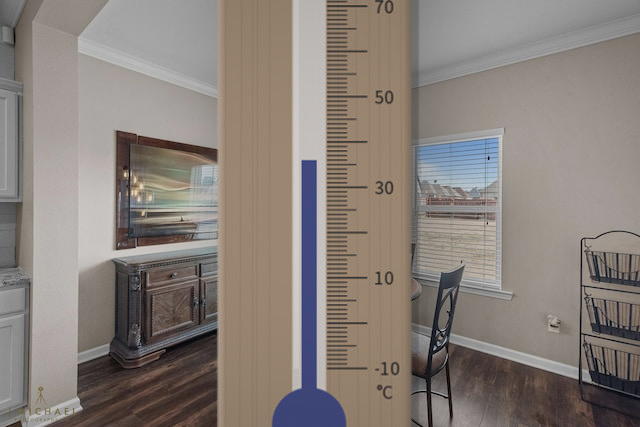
36,°C
